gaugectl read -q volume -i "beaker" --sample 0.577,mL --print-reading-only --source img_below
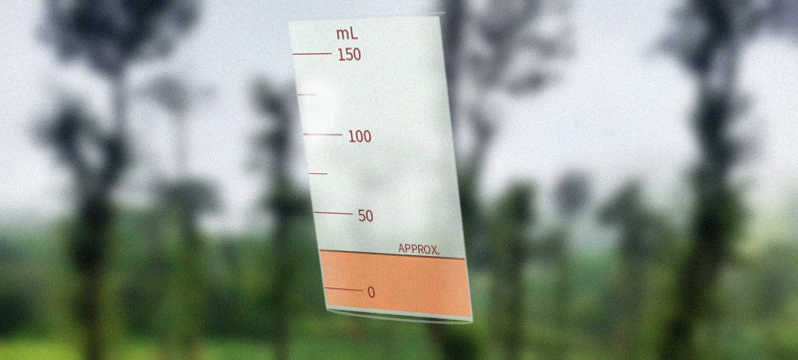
25,mL
